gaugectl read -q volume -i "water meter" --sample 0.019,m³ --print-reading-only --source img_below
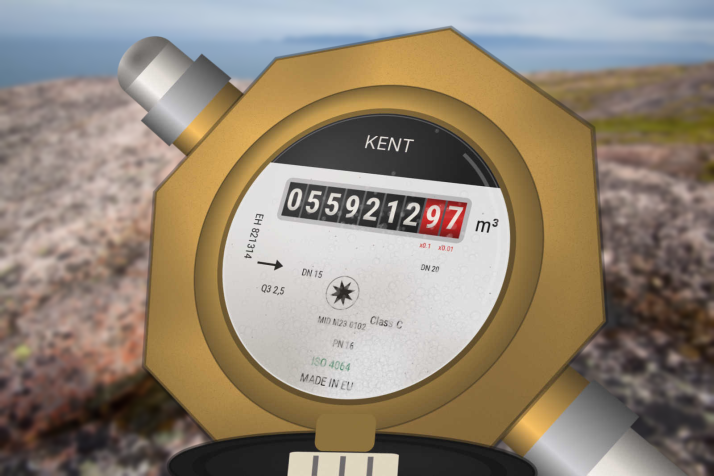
559212.97,m³
